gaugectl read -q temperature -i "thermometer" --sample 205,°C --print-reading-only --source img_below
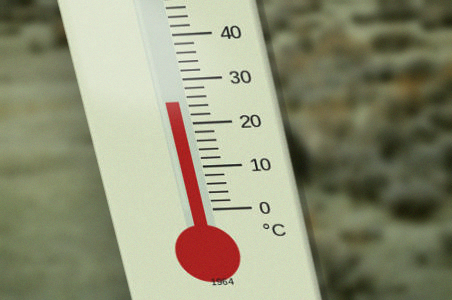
25,°C
